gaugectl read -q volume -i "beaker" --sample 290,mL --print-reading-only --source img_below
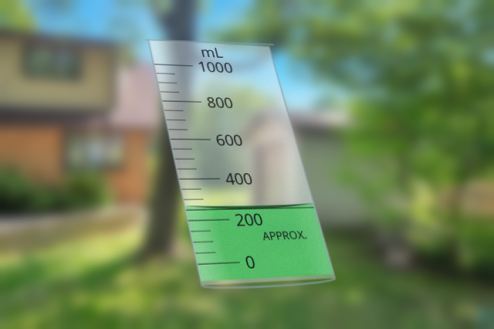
250,mL
